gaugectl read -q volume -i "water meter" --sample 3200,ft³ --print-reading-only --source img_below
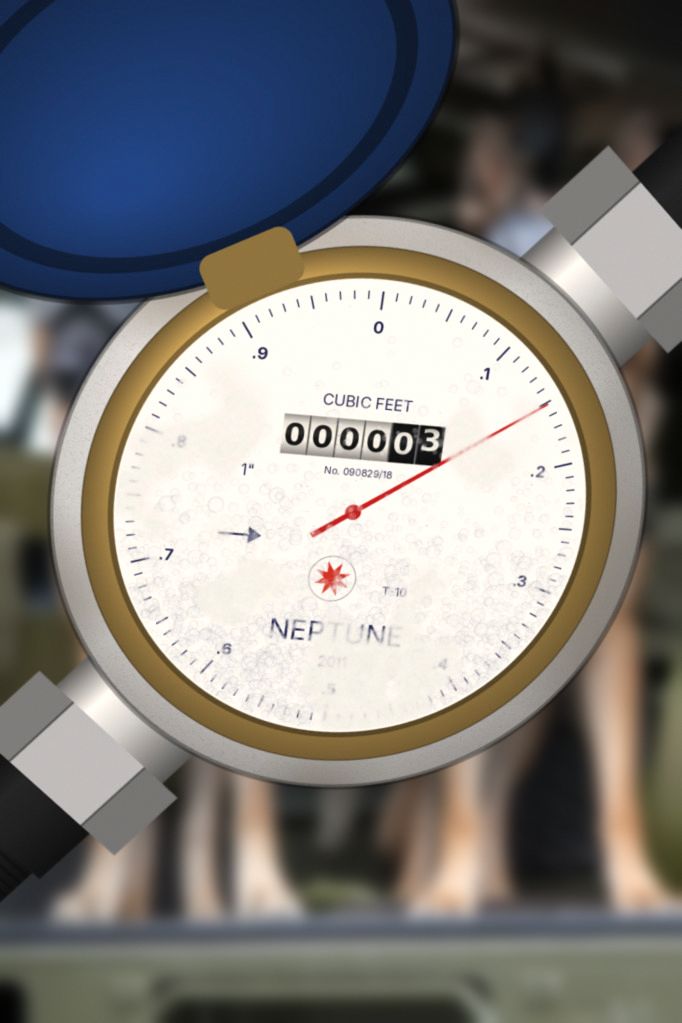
3.15,ft³
